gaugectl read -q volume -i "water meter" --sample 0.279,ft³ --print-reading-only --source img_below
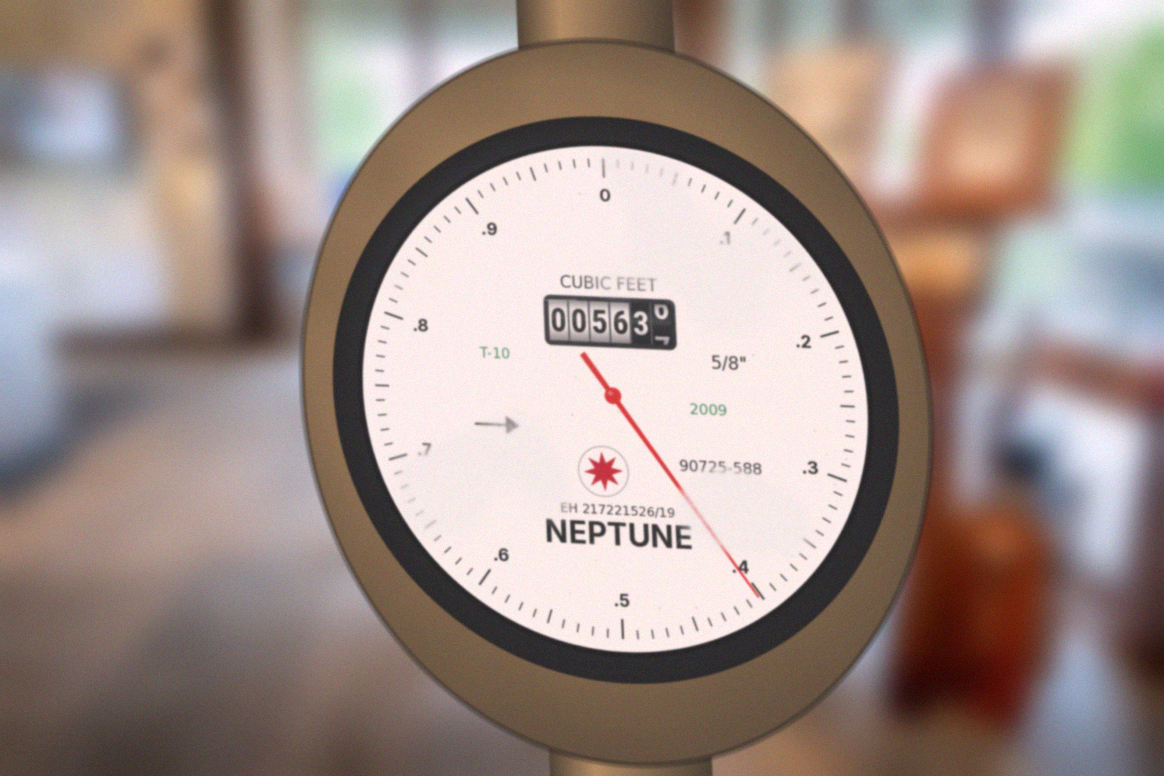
5636.40,ft³
